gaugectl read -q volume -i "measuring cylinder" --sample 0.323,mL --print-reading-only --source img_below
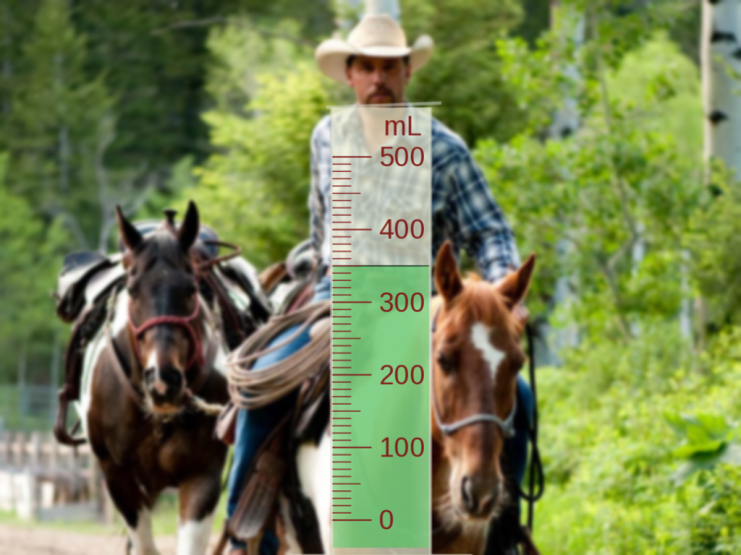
350,mL
